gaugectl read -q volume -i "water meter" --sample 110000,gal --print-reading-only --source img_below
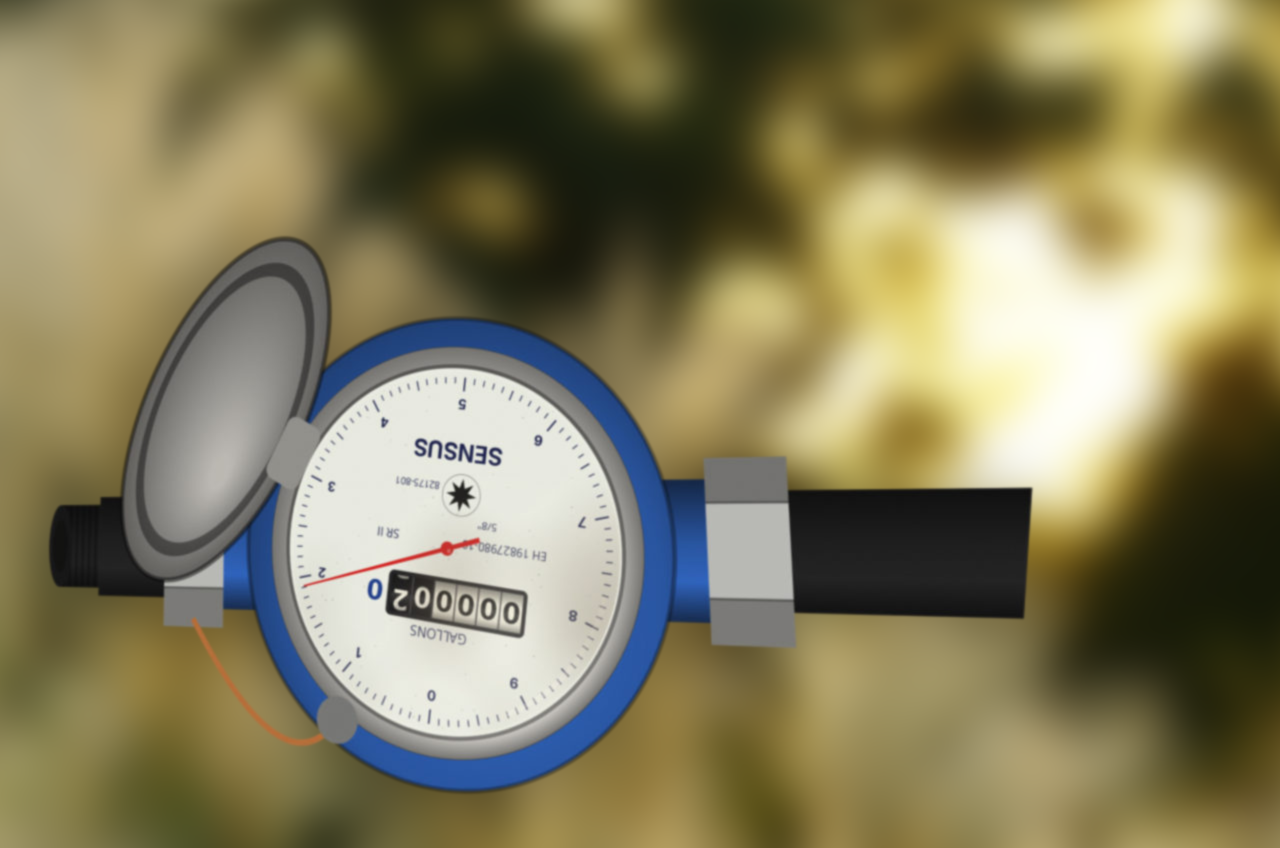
21.9,gal
